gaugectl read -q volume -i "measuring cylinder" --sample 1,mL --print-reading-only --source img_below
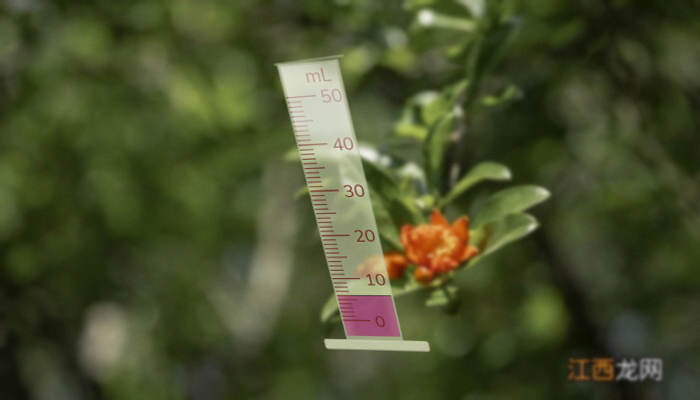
6,mL
